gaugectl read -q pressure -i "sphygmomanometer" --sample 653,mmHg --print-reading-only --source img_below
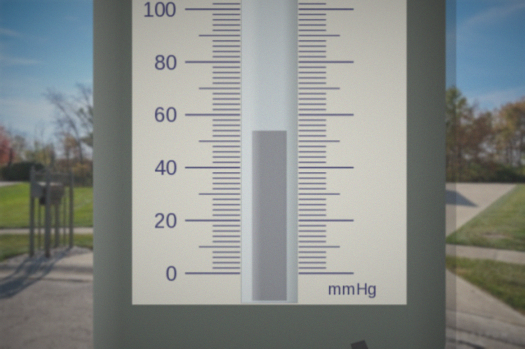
54,mmHg
